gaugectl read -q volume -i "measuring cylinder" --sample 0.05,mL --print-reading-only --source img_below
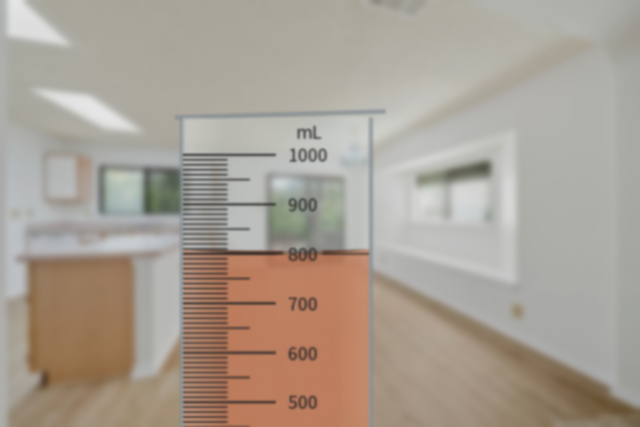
800,mL
